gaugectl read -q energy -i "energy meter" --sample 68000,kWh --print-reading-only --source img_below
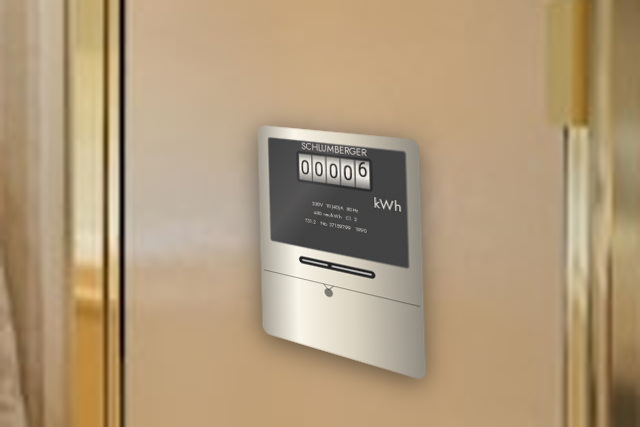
6,kWh
